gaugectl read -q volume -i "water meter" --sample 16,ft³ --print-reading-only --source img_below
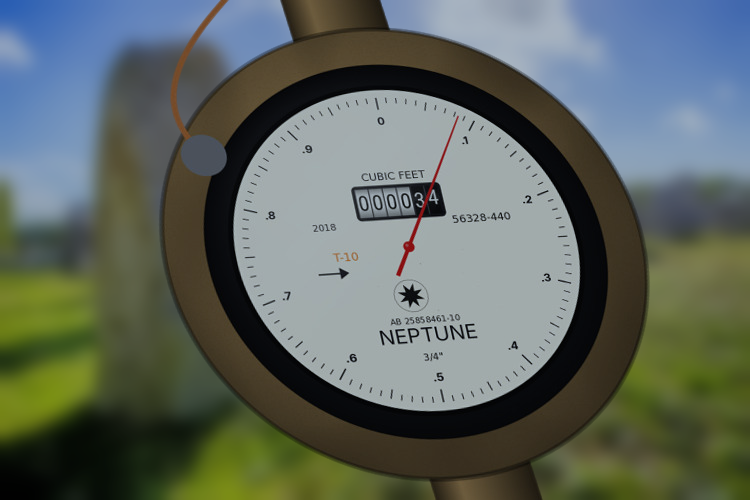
34.08,ft³
